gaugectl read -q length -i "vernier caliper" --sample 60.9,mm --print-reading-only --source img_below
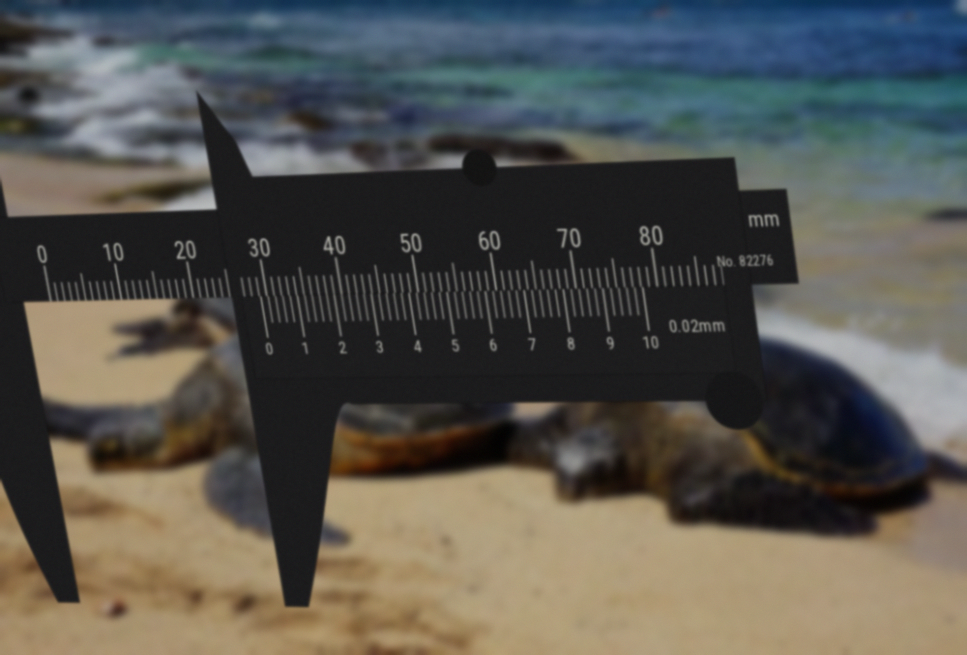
29.2,mm
